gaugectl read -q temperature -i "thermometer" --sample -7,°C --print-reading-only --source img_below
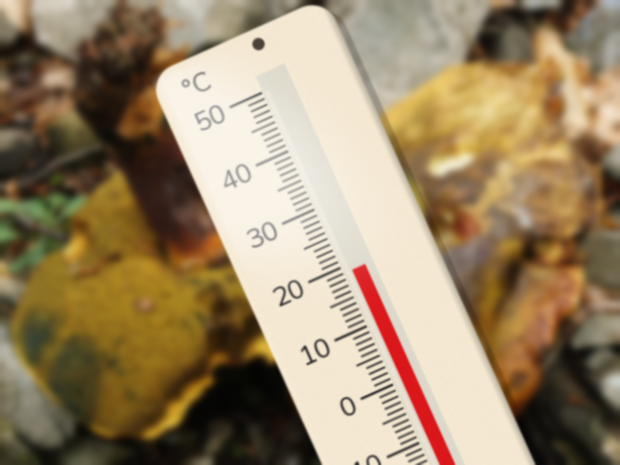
19,°C
